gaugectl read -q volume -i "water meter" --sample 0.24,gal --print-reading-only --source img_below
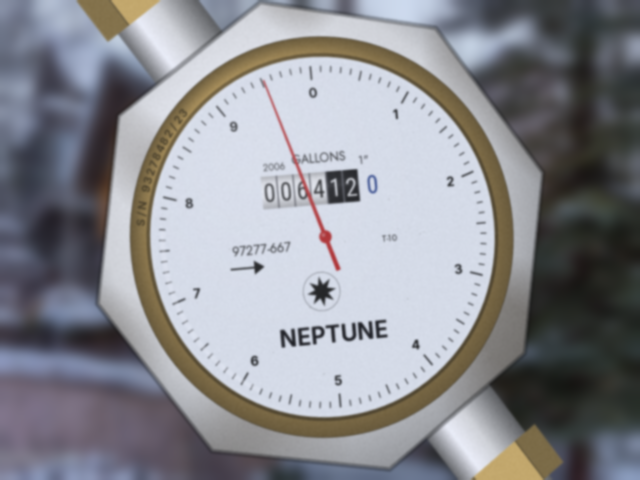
64119.5,gal
